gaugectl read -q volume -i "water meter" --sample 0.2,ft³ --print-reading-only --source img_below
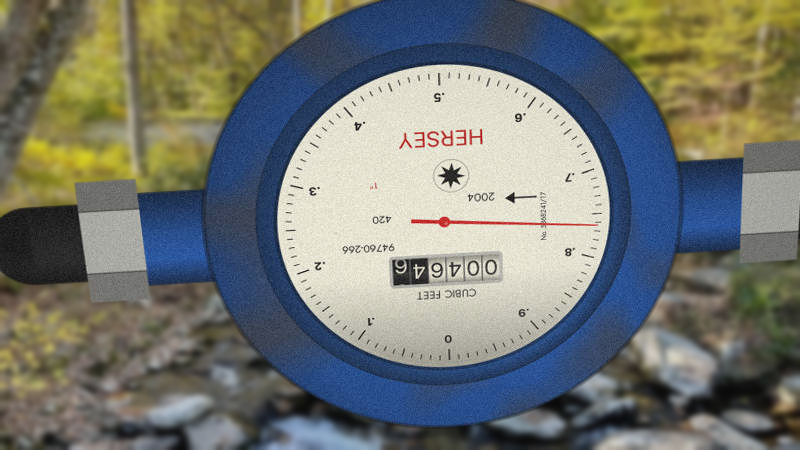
4645.76,ft³
